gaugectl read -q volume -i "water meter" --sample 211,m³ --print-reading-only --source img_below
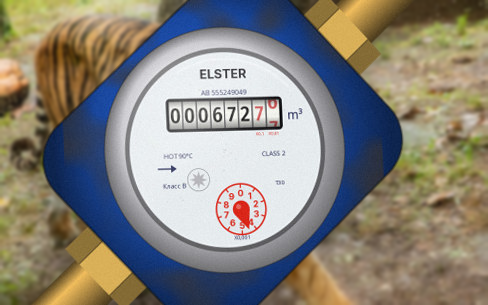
672.764,m³
